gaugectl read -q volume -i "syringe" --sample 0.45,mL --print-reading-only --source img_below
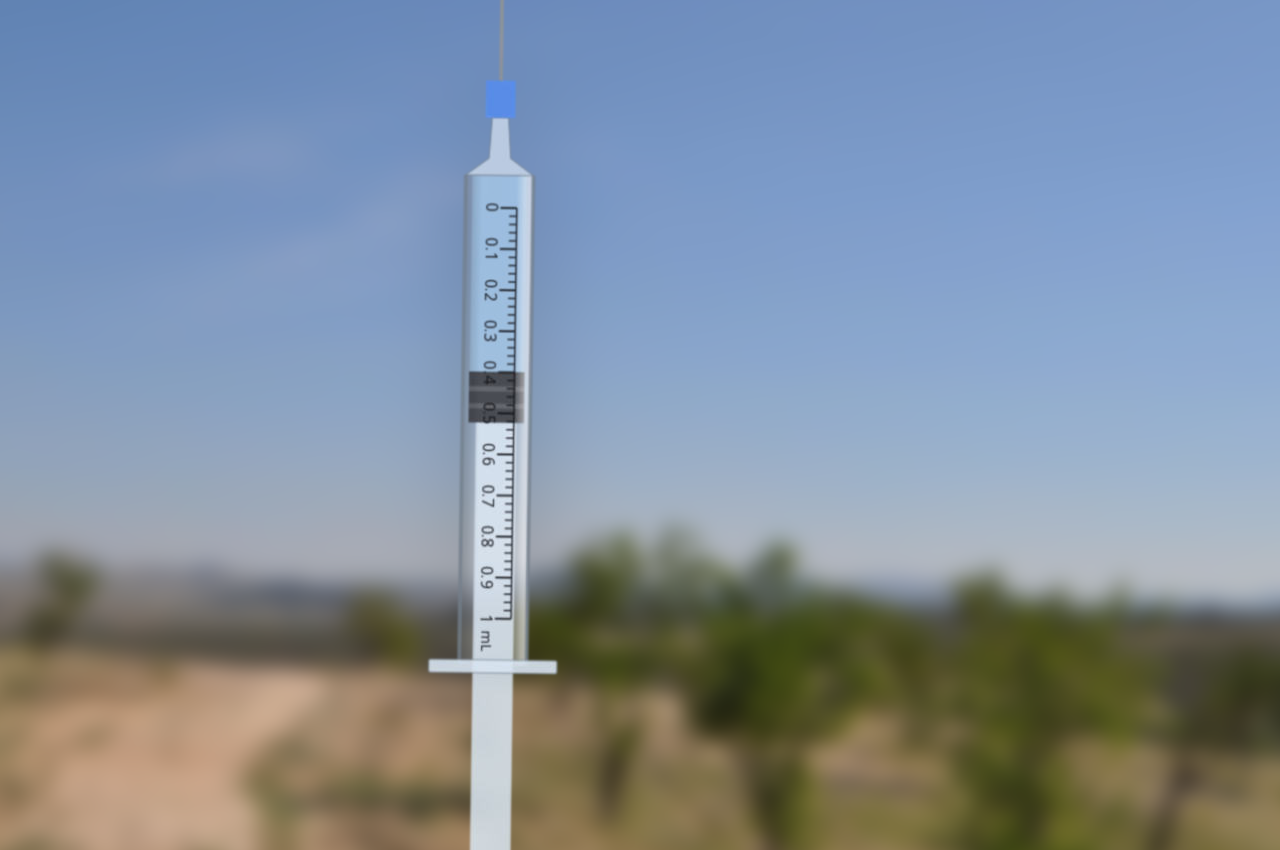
0.4,mL
